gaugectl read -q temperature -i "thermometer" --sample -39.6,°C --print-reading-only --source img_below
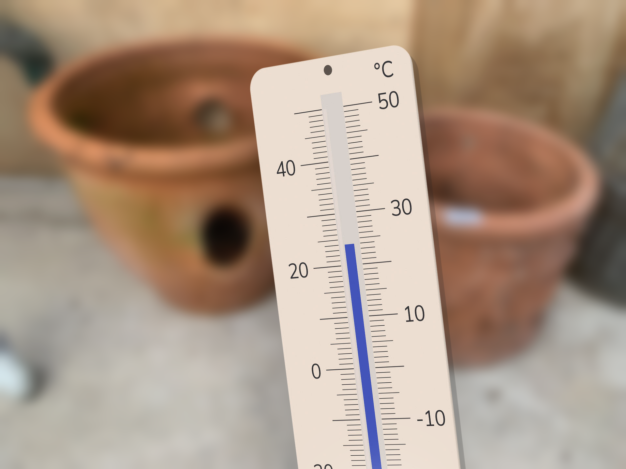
24,°C
